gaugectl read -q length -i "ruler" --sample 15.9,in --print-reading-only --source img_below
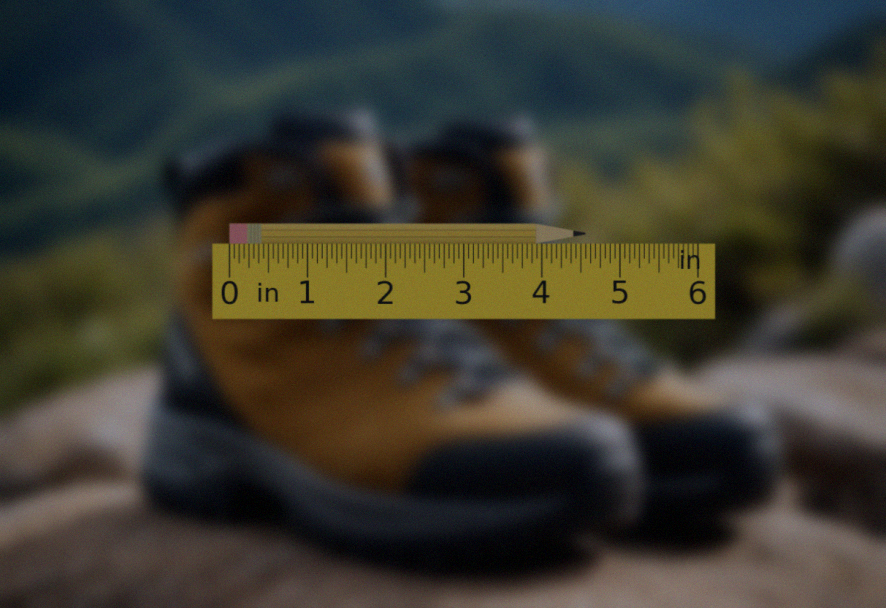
4.5625,in
